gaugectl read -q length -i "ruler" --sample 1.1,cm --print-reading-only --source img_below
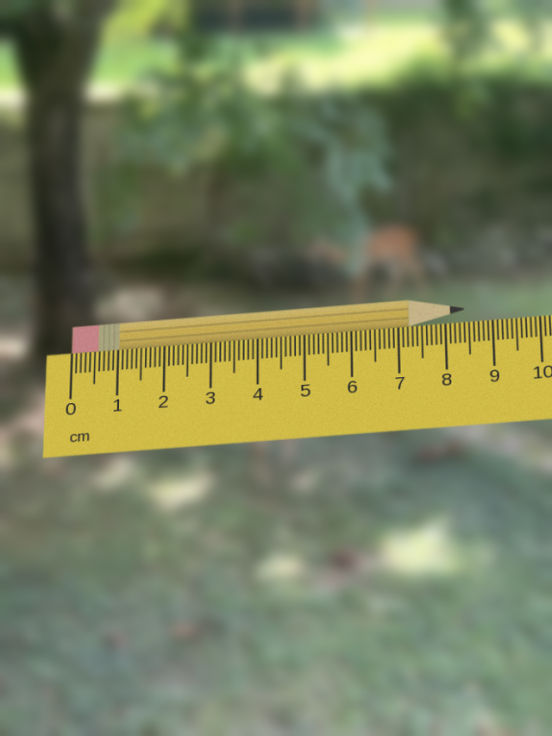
8.4,cm
